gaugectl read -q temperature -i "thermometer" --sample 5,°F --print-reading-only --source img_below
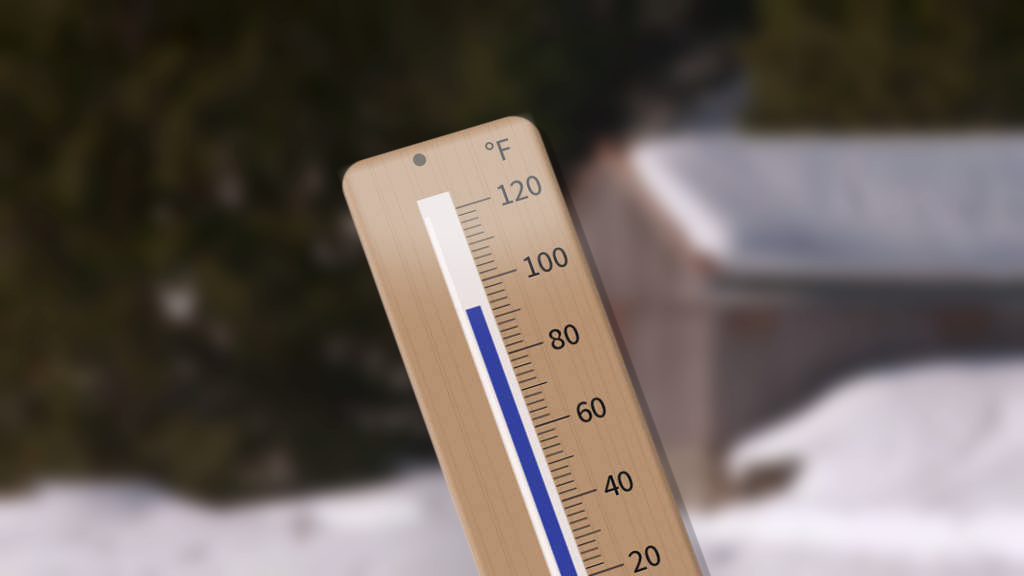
94,°F
